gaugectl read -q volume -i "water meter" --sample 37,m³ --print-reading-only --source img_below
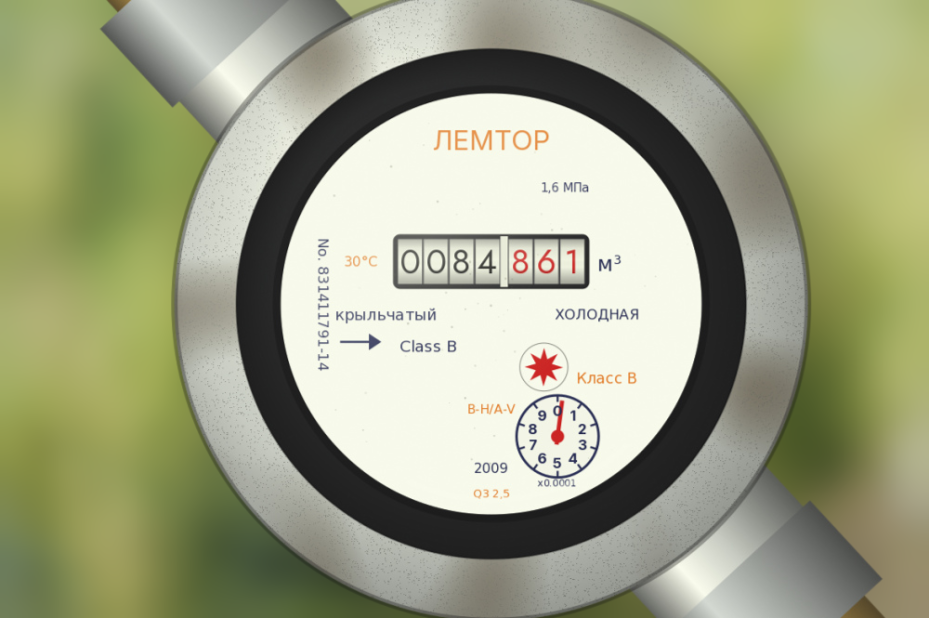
84.8610,m³
